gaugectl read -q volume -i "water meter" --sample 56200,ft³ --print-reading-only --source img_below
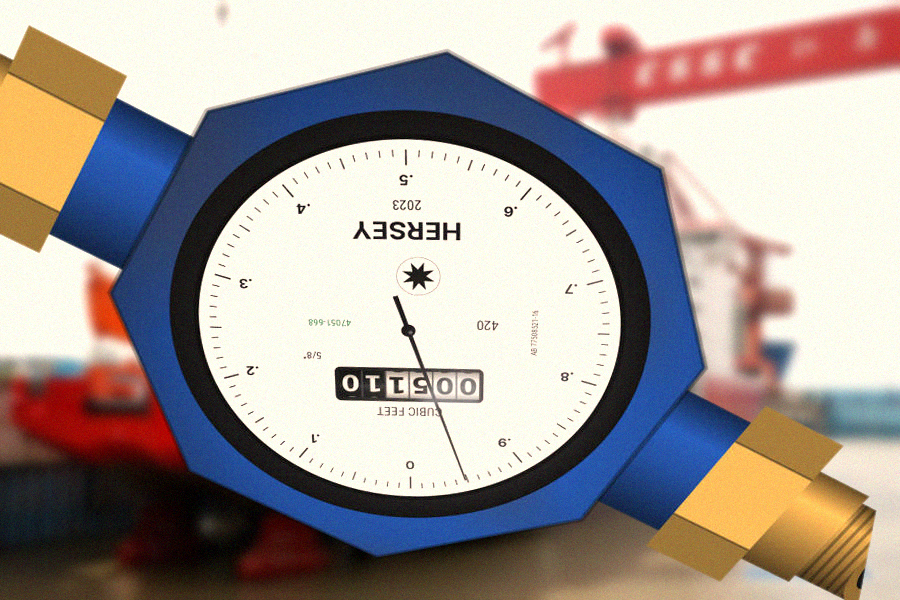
5109.95,ft³
